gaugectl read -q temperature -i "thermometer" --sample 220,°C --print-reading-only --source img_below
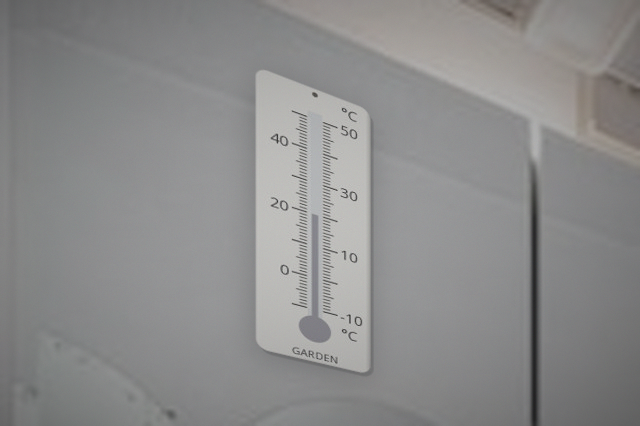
20,°C
